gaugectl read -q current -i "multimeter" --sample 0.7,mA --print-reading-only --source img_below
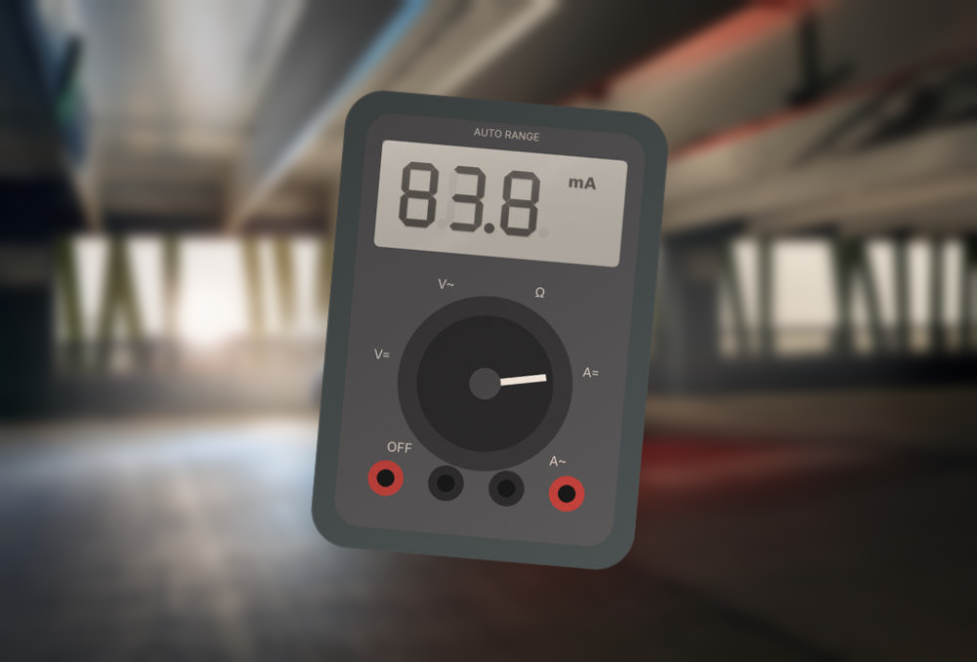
83.8,mA
